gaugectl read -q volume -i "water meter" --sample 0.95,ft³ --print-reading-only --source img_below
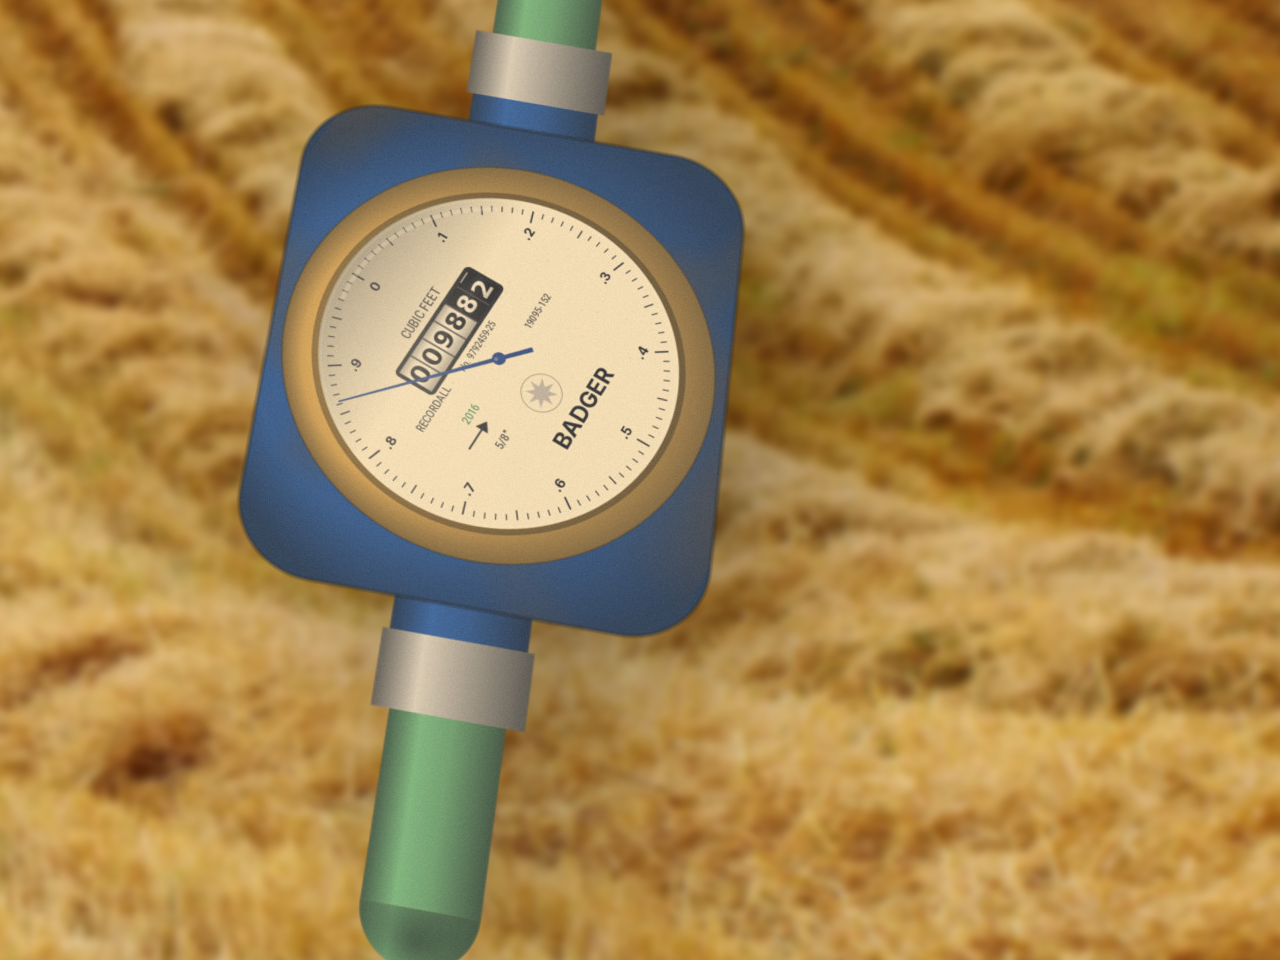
9881.86,ft³
